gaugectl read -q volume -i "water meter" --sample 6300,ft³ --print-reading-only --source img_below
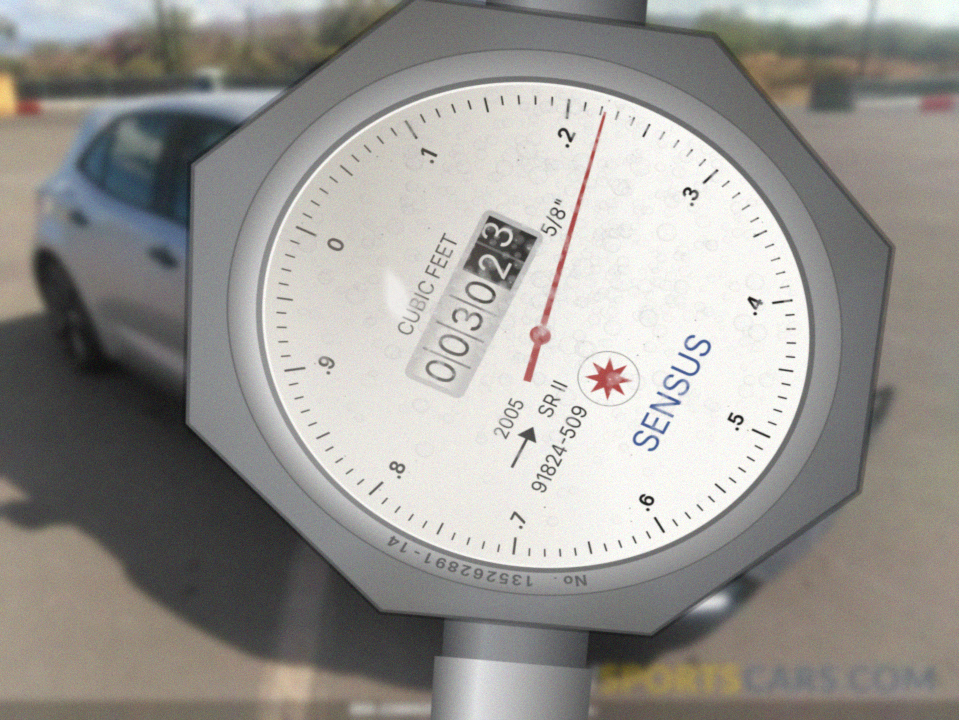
3023.22,ft³
